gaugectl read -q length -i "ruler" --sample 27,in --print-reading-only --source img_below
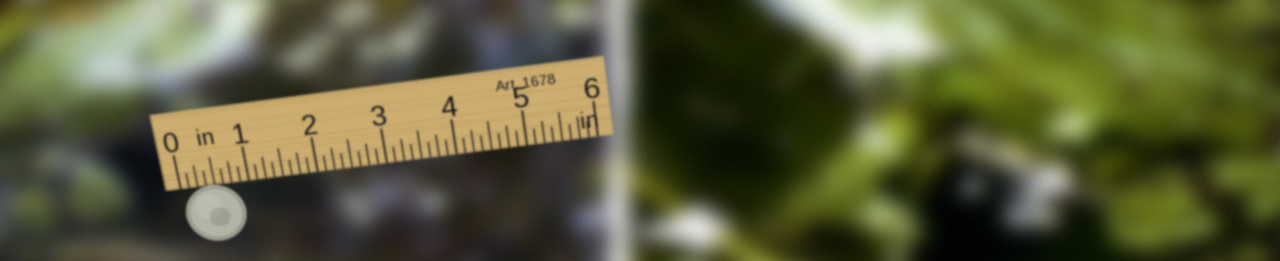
0.875,in
